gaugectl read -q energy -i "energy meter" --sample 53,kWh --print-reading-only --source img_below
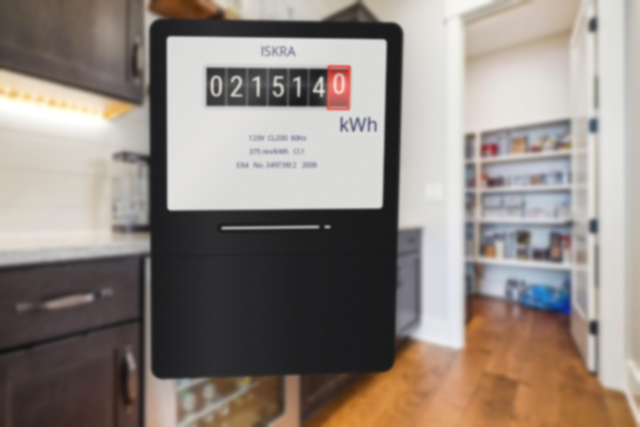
21514.0,kWh
